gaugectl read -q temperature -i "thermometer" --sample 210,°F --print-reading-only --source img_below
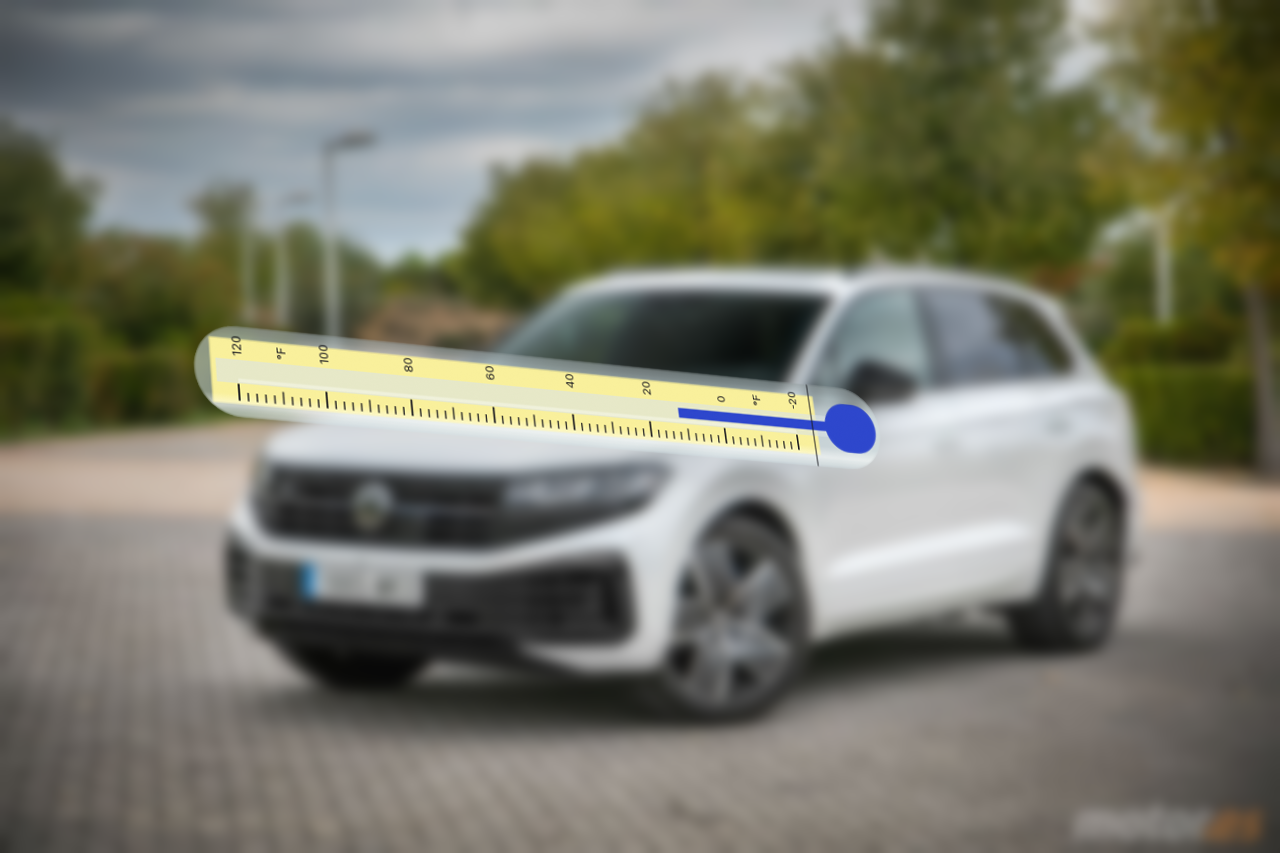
12,°F
